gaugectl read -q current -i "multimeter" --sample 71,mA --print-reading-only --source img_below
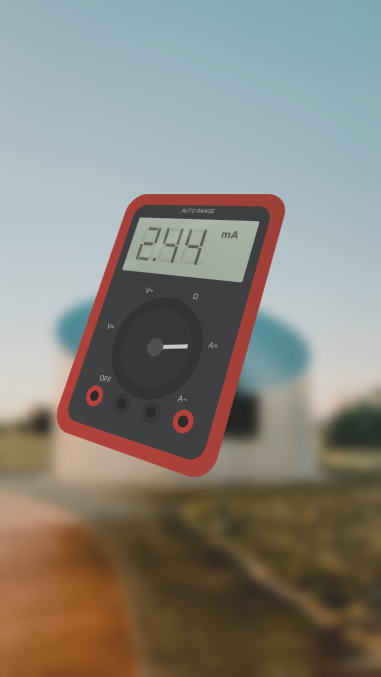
2.44,mA
